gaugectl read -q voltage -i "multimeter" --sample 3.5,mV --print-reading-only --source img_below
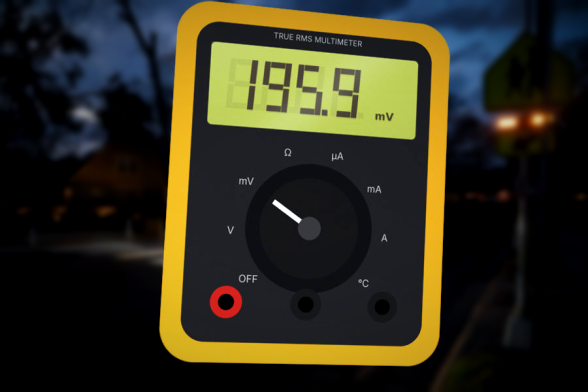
195.9,mV
